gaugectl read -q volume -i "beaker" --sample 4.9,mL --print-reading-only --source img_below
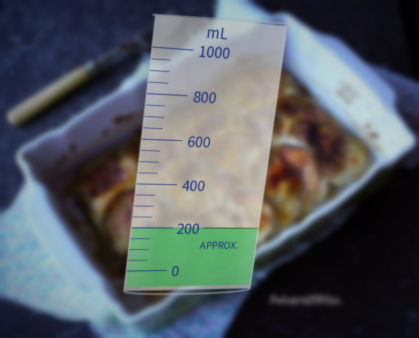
200,mL
